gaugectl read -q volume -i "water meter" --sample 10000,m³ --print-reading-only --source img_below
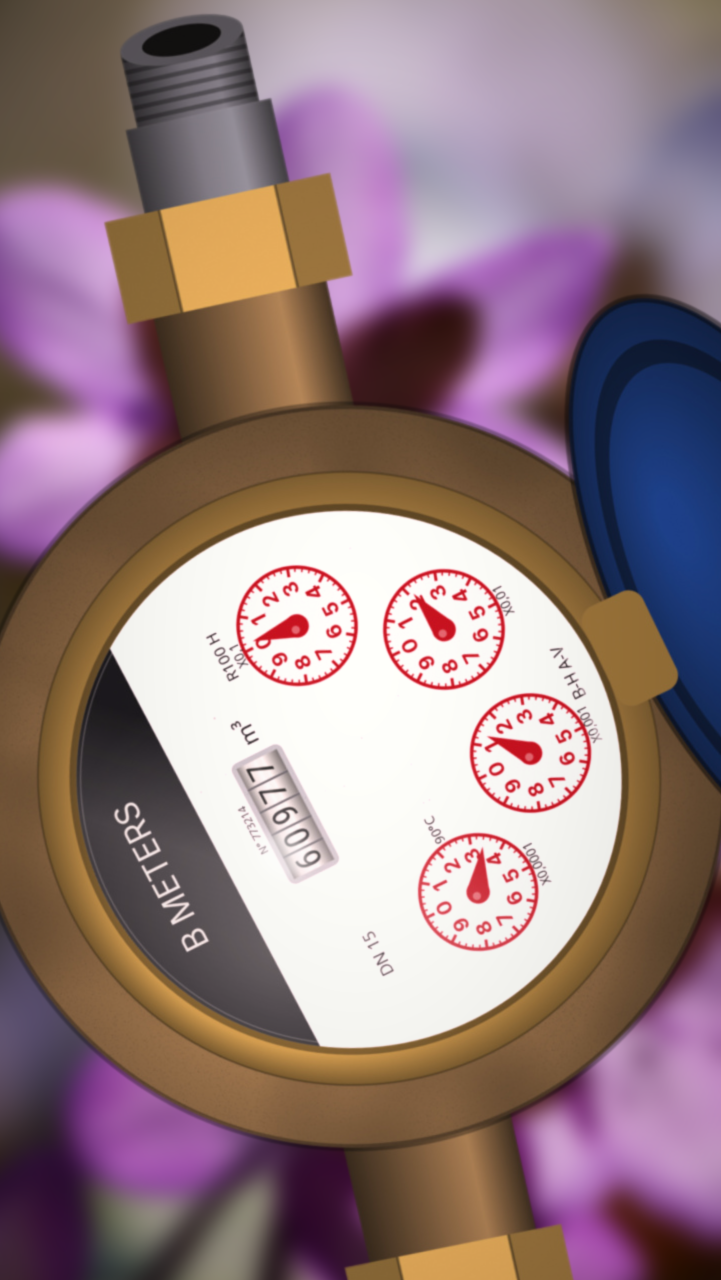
60977.0213,m³
